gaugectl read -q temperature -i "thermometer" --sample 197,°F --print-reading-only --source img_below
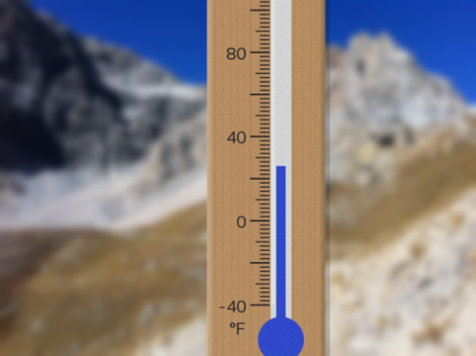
26,°F
